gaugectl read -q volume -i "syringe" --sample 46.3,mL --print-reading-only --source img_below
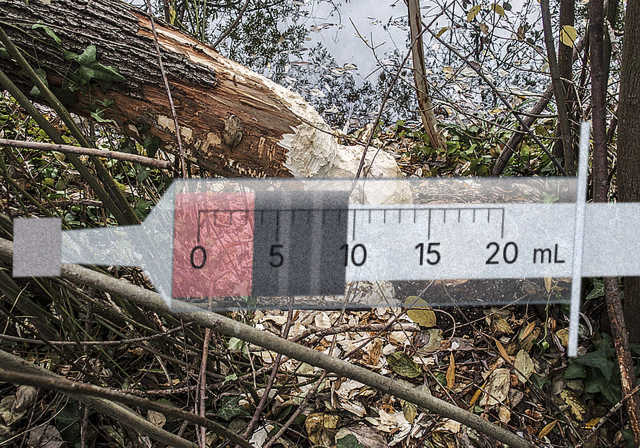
3.5,mL
